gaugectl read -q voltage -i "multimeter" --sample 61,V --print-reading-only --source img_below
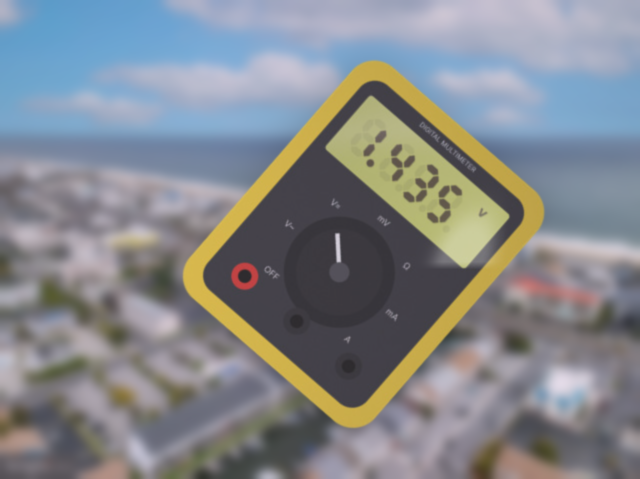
1.435,V
